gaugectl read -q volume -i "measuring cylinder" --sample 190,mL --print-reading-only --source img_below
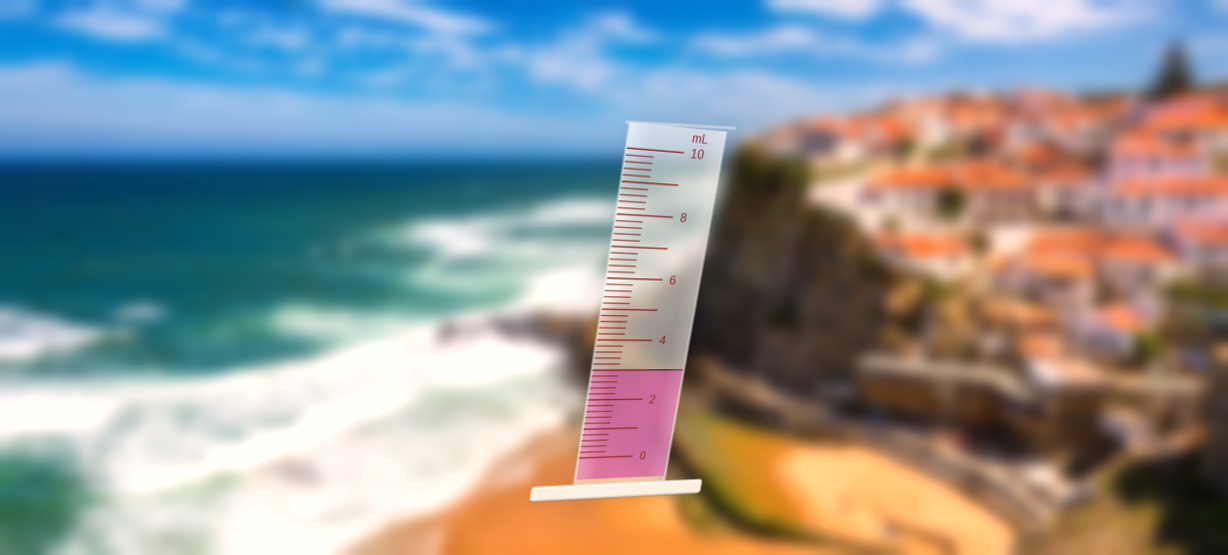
3,mL
